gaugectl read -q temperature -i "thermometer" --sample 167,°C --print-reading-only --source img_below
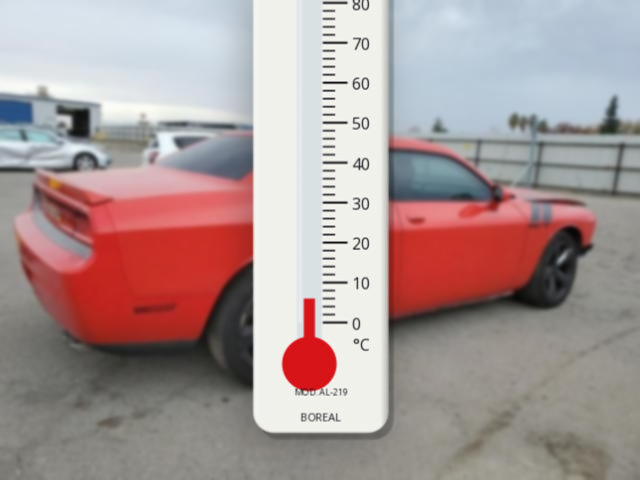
6,°C
